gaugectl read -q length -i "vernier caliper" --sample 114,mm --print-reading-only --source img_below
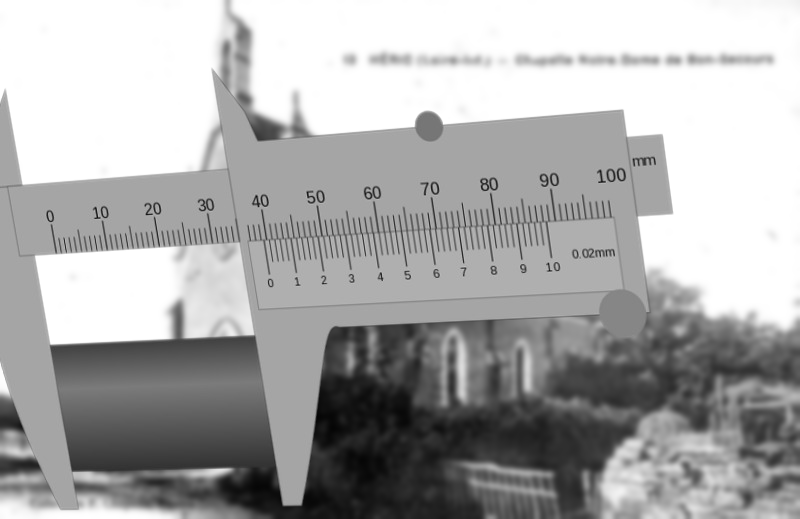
39.5,mm
